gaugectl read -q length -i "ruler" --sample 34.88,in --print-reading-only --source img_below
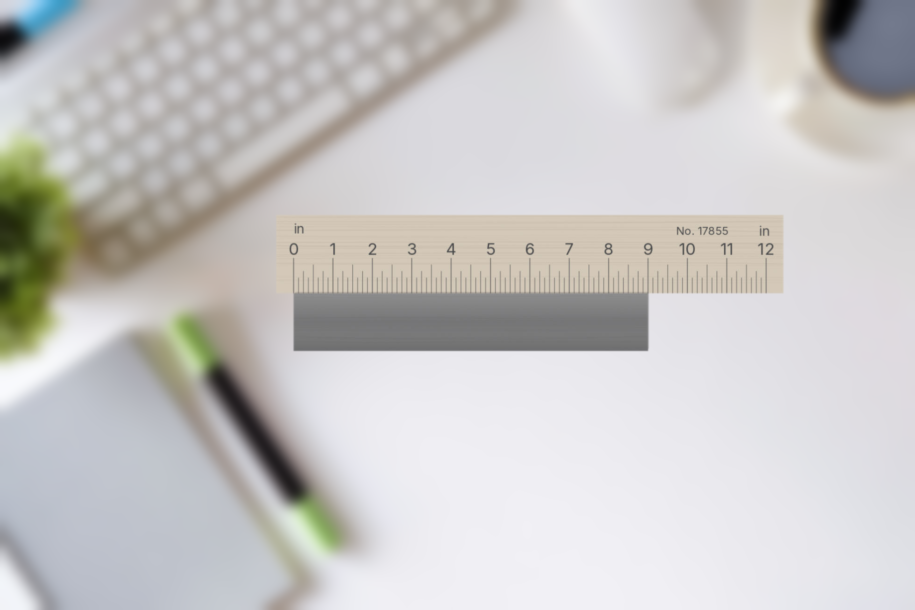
9,in
